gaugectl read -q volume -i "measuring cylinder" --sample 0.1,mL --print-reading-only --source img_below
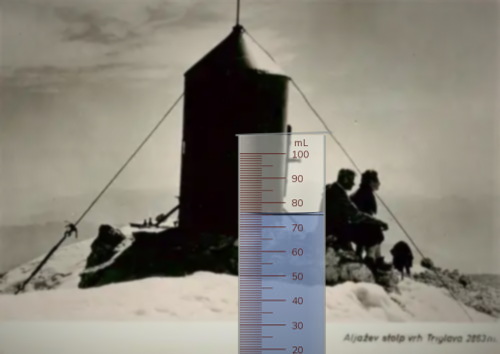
75,mL
